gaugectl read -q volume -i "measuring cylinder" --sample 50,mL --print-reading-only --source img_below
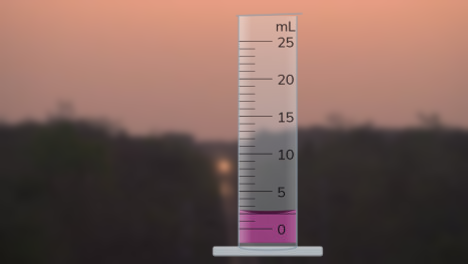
2,mL
